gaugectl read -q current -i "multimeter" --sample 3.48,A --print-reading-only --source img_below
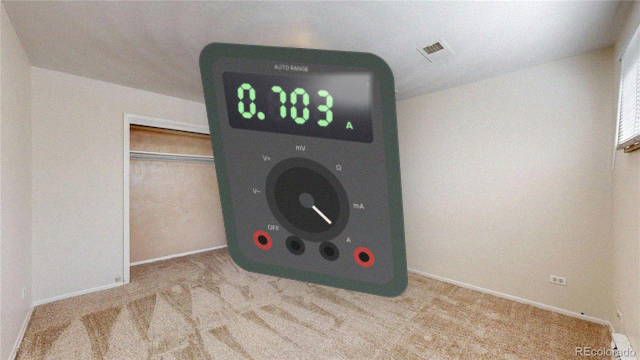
0.703,A
